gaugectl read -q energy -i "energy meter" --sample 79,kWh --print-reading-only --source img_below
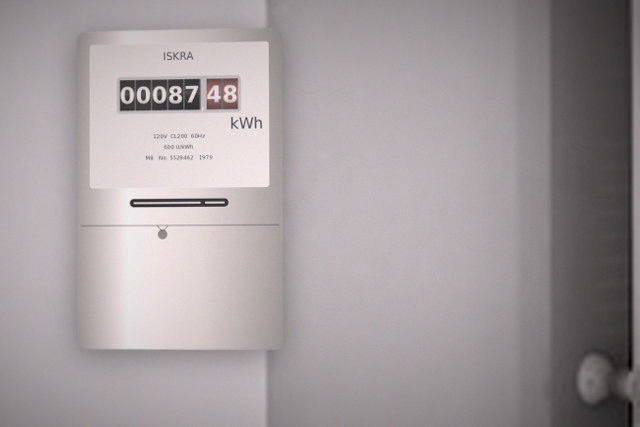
87.48,kWh
